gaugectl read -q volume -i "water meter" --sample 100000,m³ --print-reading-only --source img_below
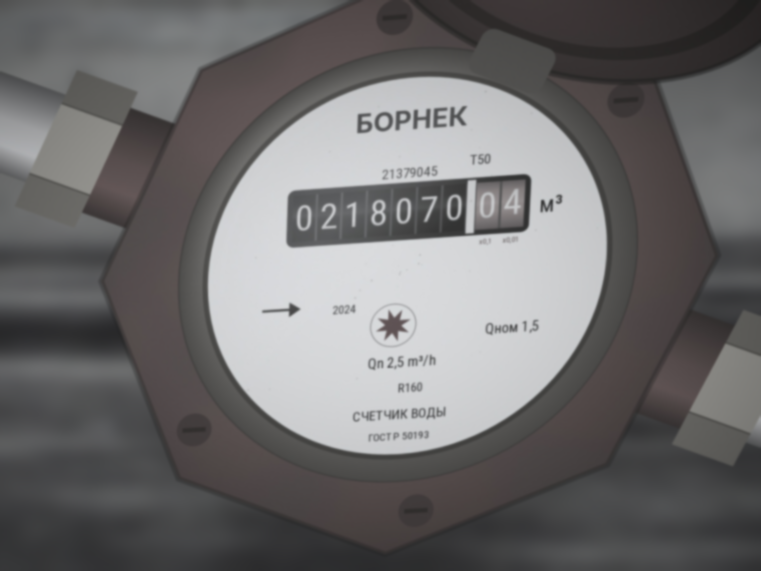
218070.04,m³
